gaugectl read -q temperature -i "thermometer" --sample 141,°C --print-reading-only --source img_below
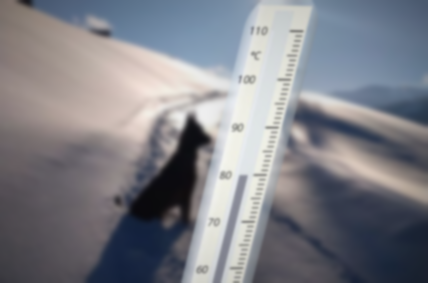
80,°C
